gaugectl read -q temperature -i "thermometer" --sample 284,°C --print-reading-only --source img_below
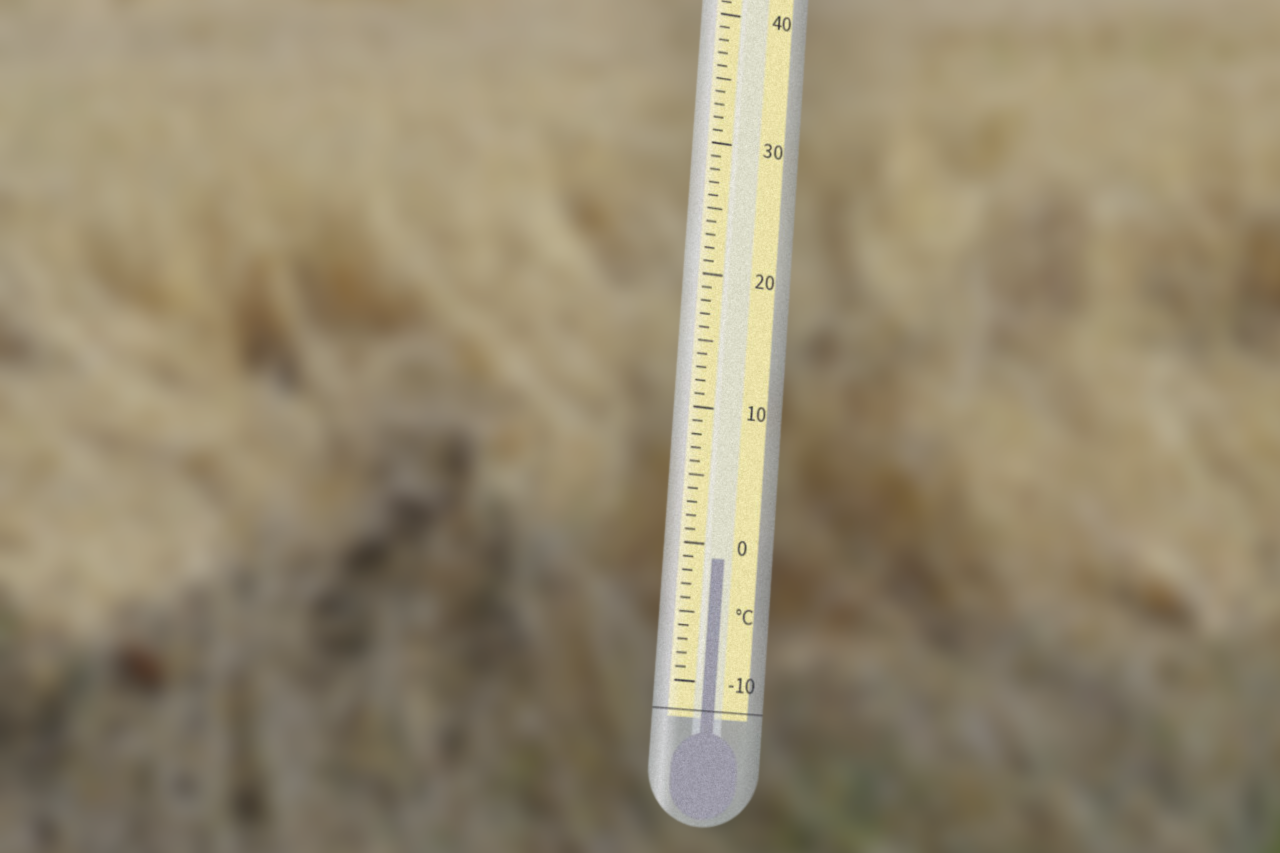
-1,°C
